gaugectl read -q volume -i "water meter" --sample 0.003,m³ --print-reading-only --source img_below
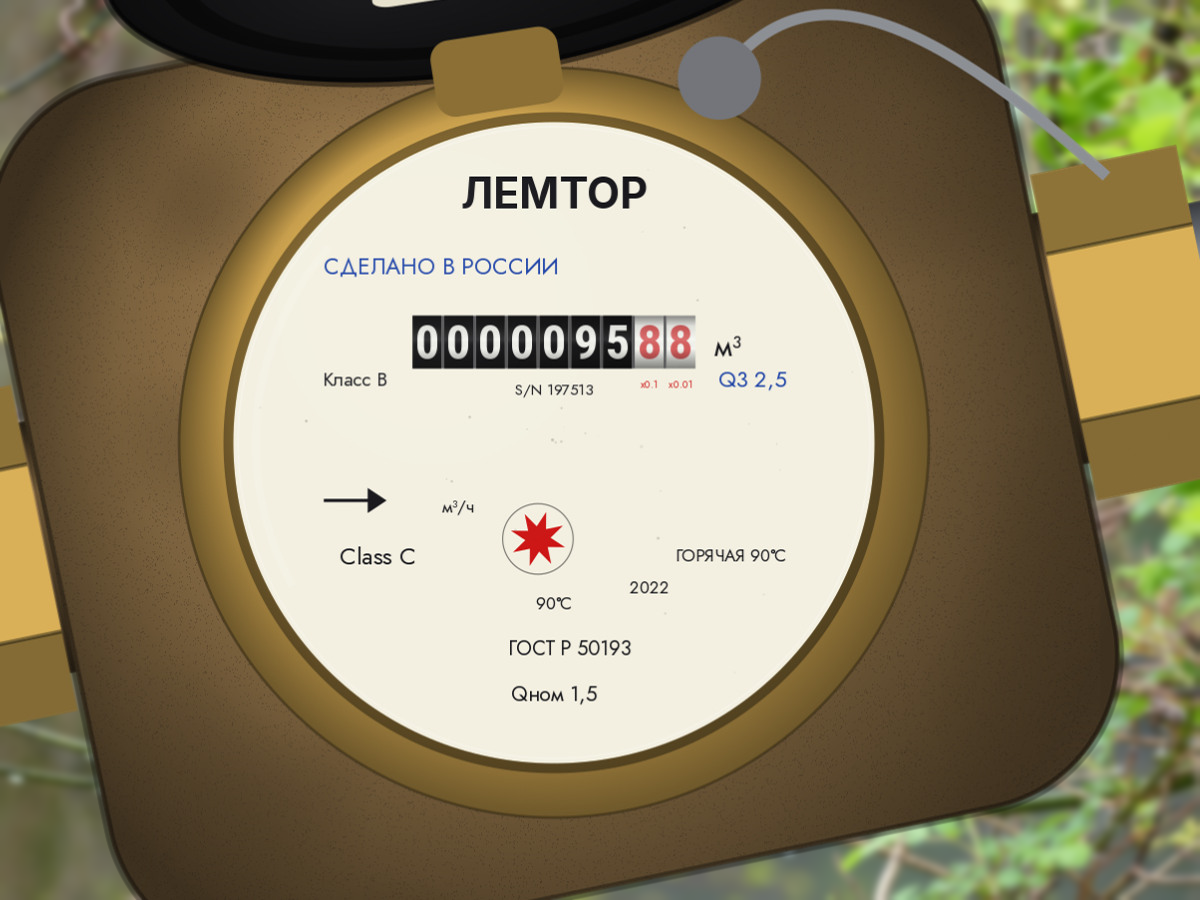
95.88,m³
